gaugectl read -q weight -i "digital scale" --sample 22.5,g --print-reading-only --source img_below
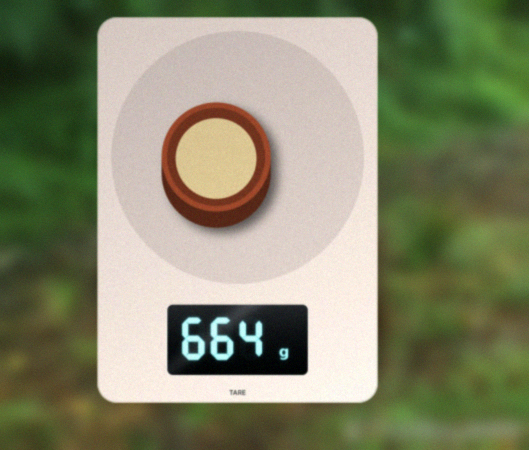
664,g
